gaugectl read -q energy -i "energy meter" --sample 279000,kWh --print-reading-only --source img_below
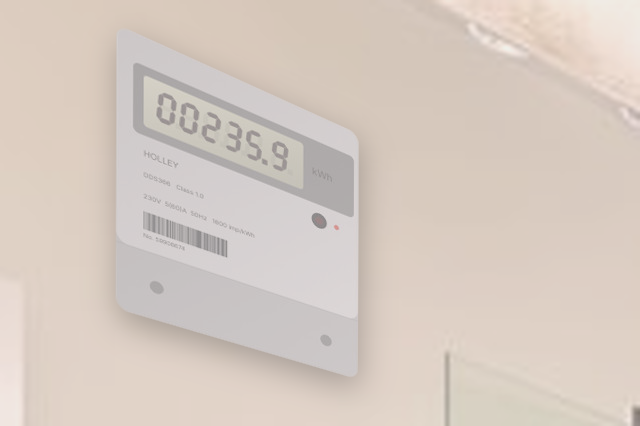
235.9,kWh
